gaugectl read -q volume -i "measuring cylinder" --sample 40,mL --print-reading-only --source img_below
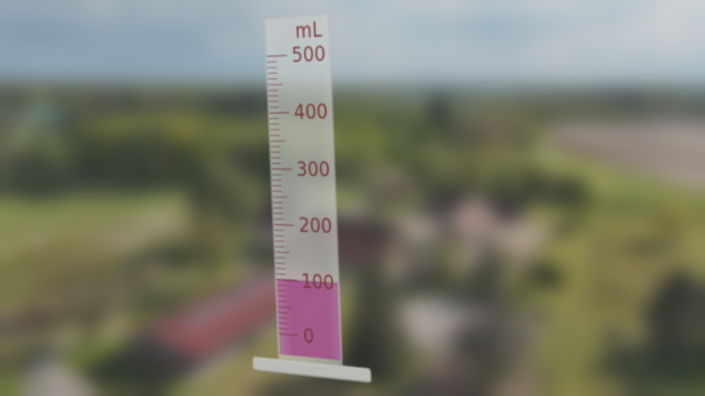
100,mL
